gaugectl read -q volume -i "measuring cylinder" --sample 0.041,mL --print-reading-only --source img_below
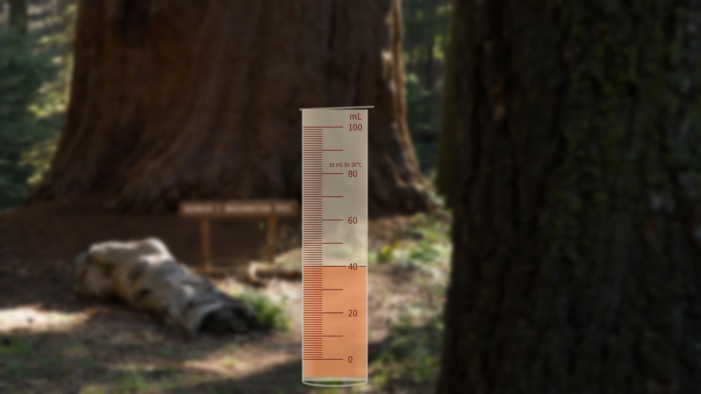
40,mL
